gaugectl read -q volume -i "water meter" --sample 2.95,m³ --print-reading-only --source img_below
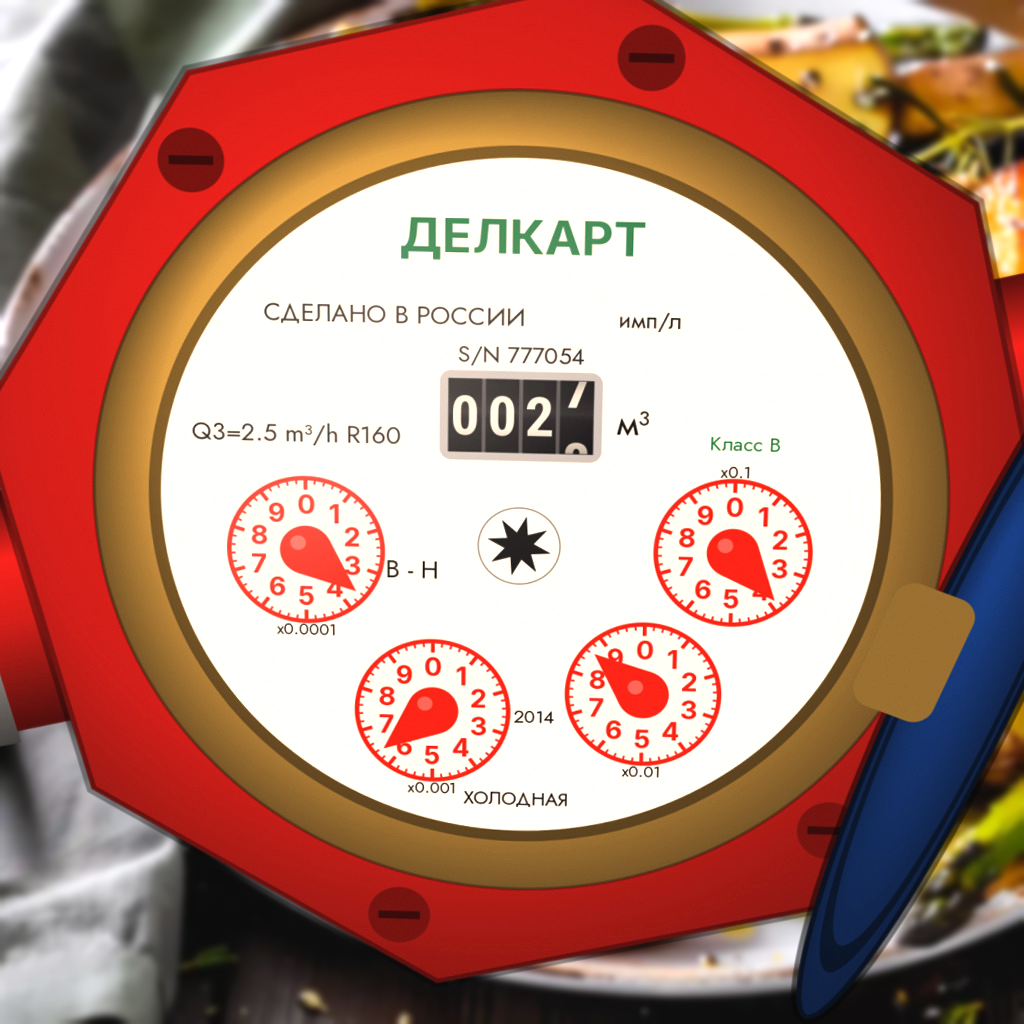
27.3863,m³
